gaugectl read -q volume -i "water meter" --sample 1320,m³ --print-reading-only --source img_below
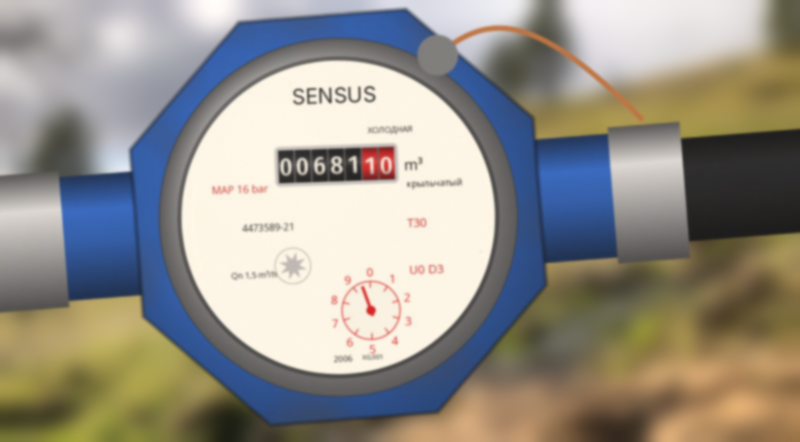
681.099,m³
